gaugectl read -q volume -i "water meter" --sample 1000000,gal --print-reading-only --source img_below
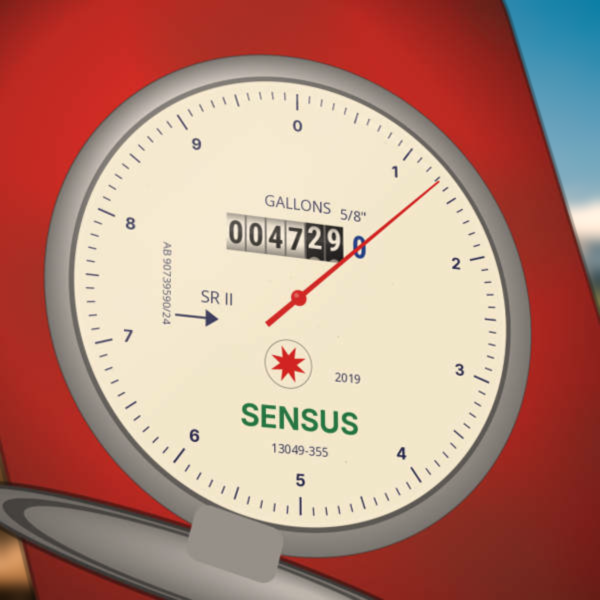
47291.3,gal
